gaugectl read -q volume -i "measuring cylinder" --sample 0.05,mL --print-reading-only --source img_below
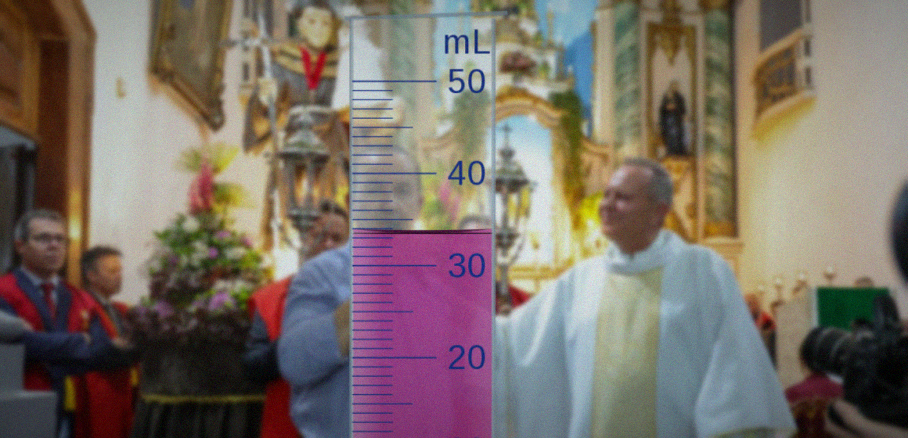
33.5,mL
